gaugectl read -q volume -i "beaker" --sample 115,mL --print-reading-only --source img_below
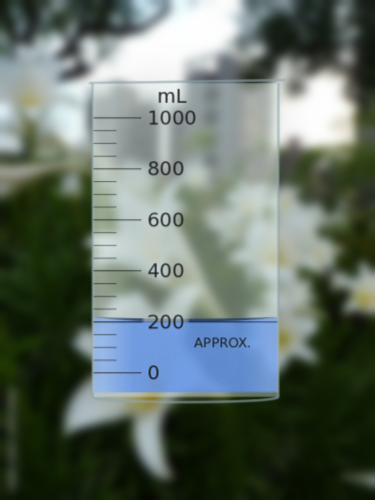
200,mL
